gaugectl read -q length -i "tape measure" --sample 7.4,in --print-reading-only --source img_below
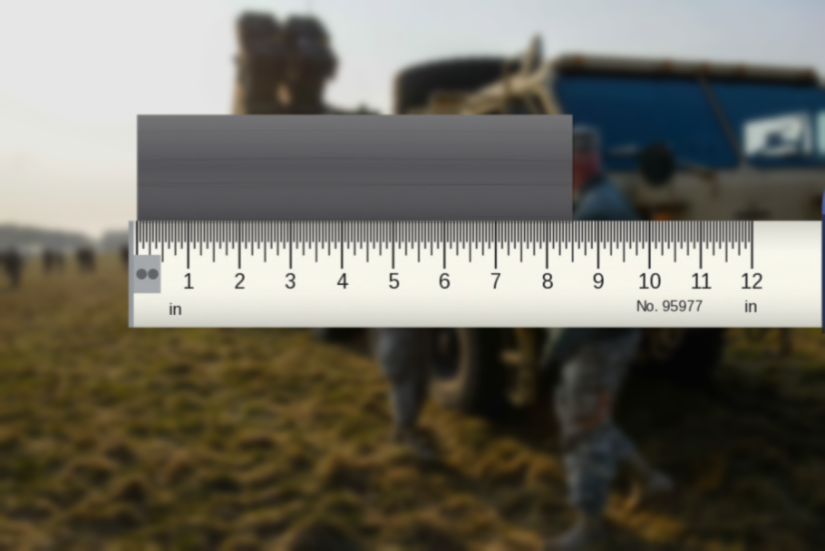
8.5,in
